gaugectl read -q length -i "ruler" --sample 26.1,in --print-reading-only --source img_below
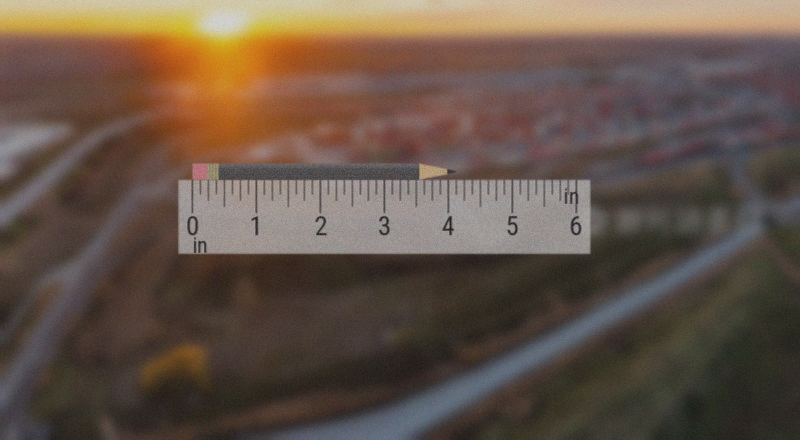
4.125,in
